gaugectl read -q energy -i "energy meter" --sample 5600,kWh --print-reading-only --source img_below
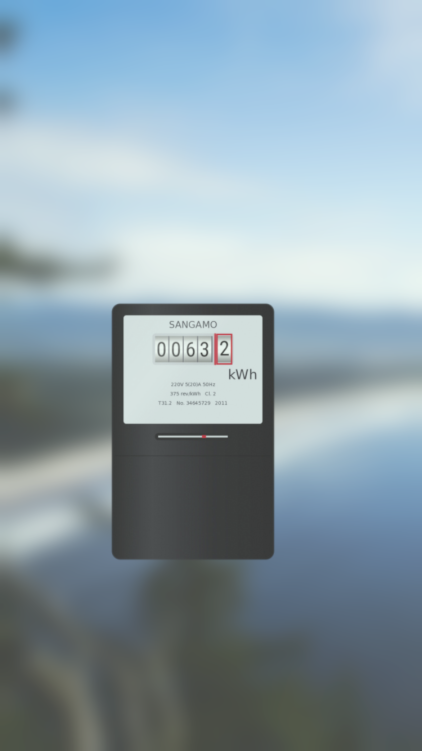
63.2,kWh
